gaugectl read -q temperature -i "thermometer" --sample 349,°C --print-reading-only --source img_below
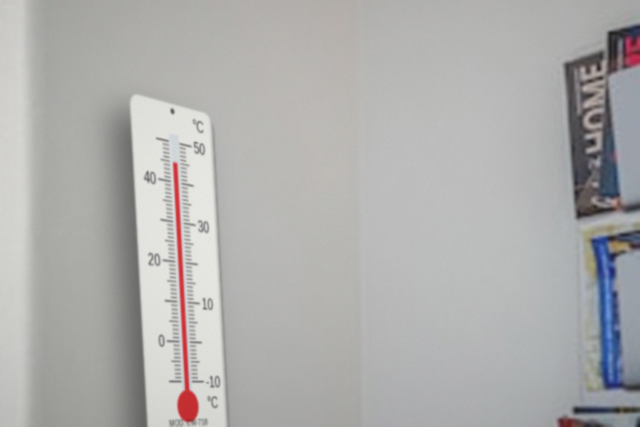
45,°C
